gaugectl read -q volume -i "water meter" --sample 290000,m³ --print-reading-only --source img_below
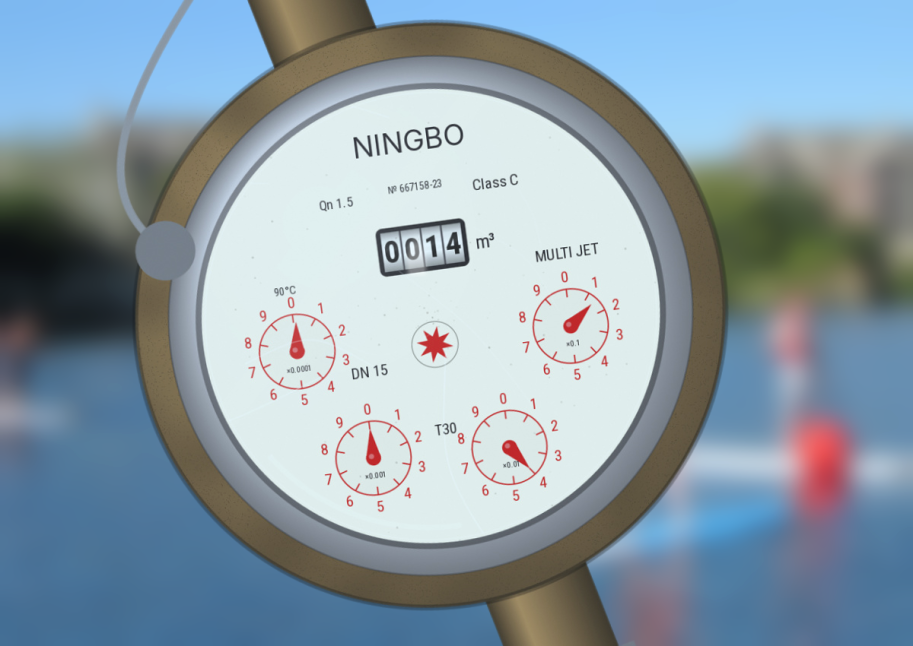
14.1400,m³
